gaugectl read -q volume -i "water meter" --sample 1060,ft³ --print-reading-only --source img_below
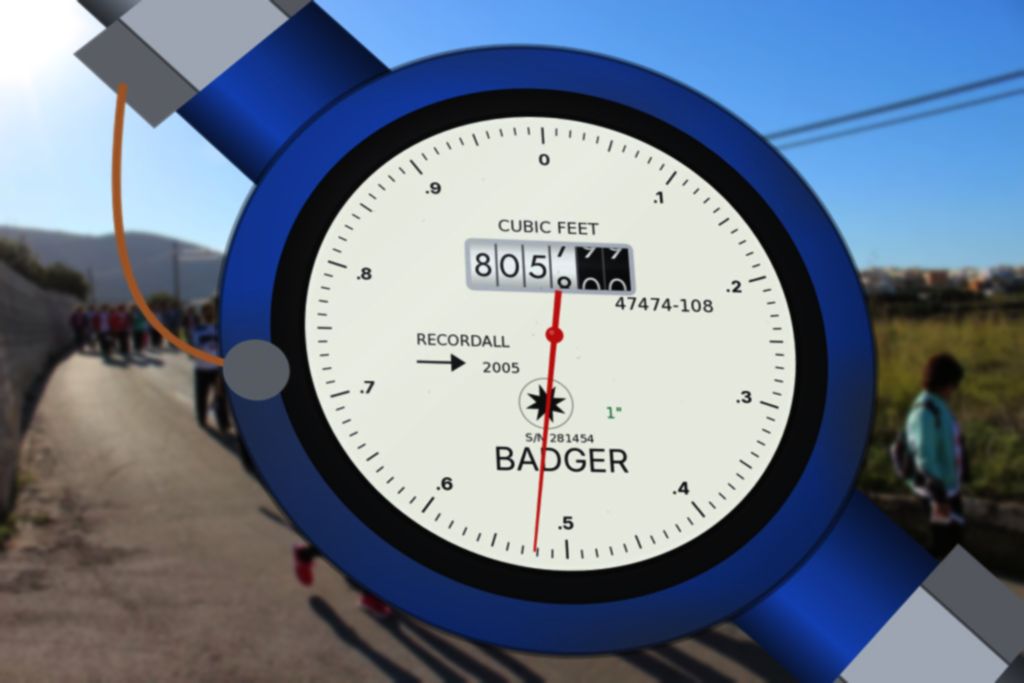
805799.52,ft³
